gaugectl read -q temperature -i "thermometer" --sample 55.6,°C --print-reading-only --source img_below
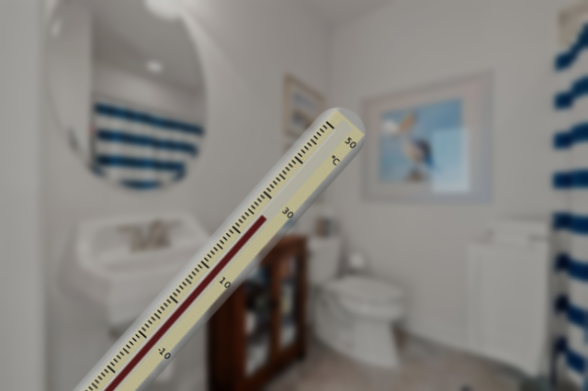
26,°C
